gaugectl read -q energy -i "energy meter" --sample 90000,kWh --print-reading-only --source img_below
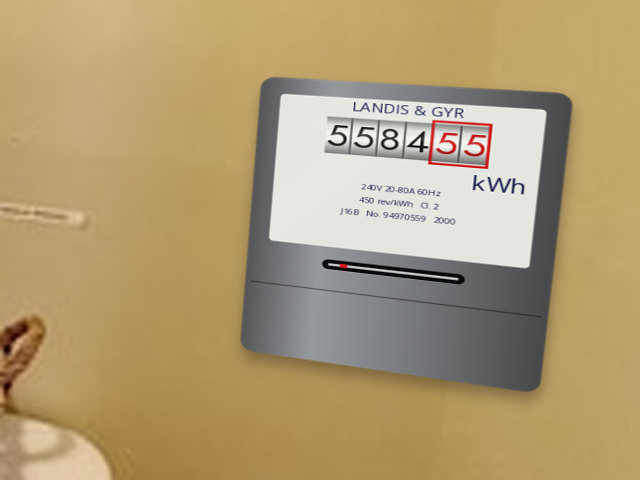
5584.55,kWh
